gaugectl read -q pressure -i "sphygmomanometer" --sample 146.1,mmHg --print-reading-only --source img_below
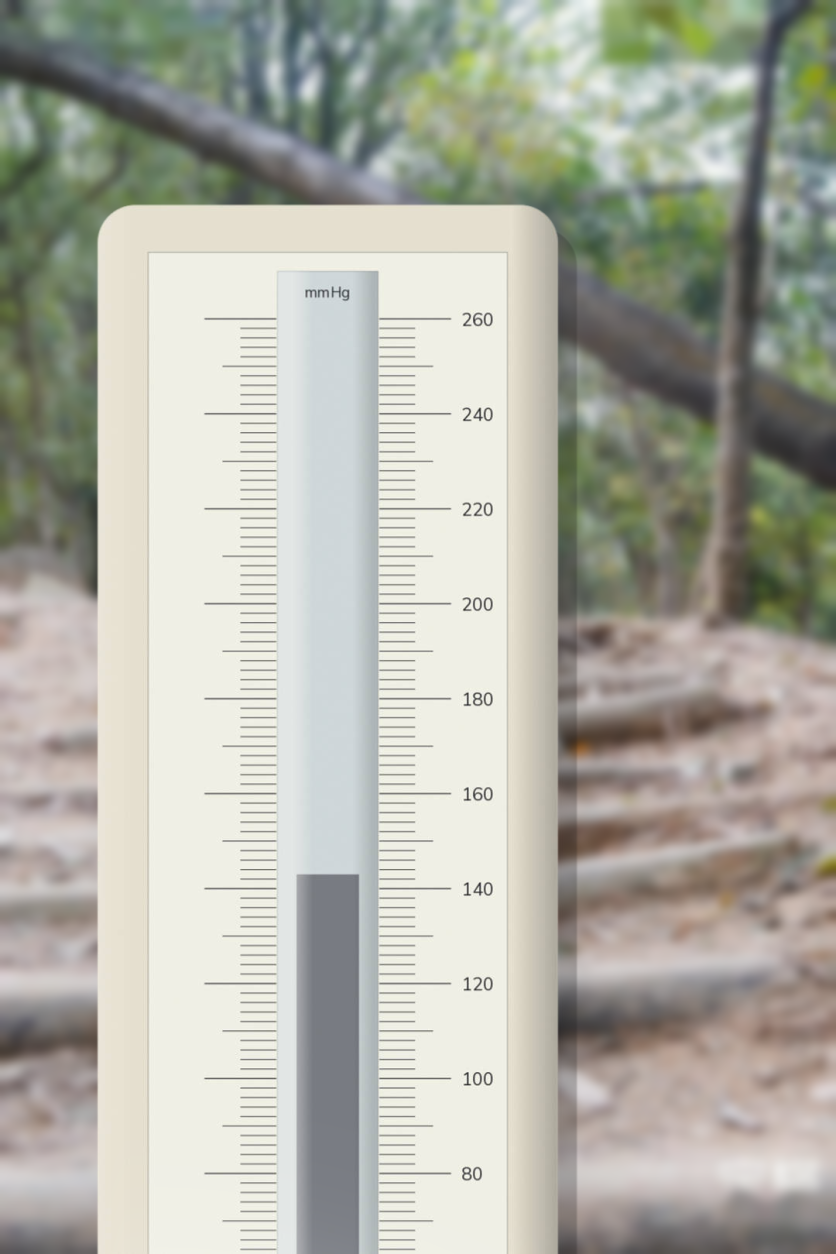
143,mmHg
